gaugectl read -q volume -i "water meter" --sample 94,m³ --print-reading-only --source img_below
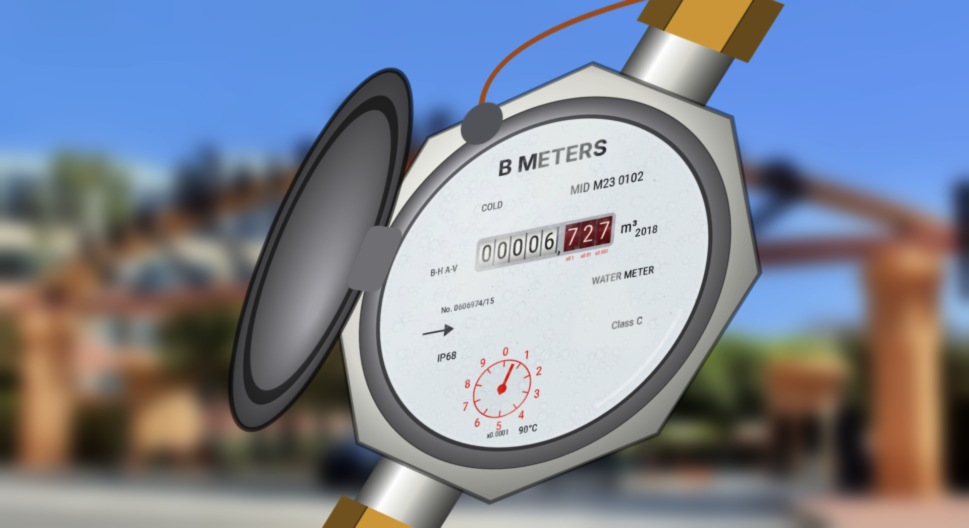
6.7270,m³
